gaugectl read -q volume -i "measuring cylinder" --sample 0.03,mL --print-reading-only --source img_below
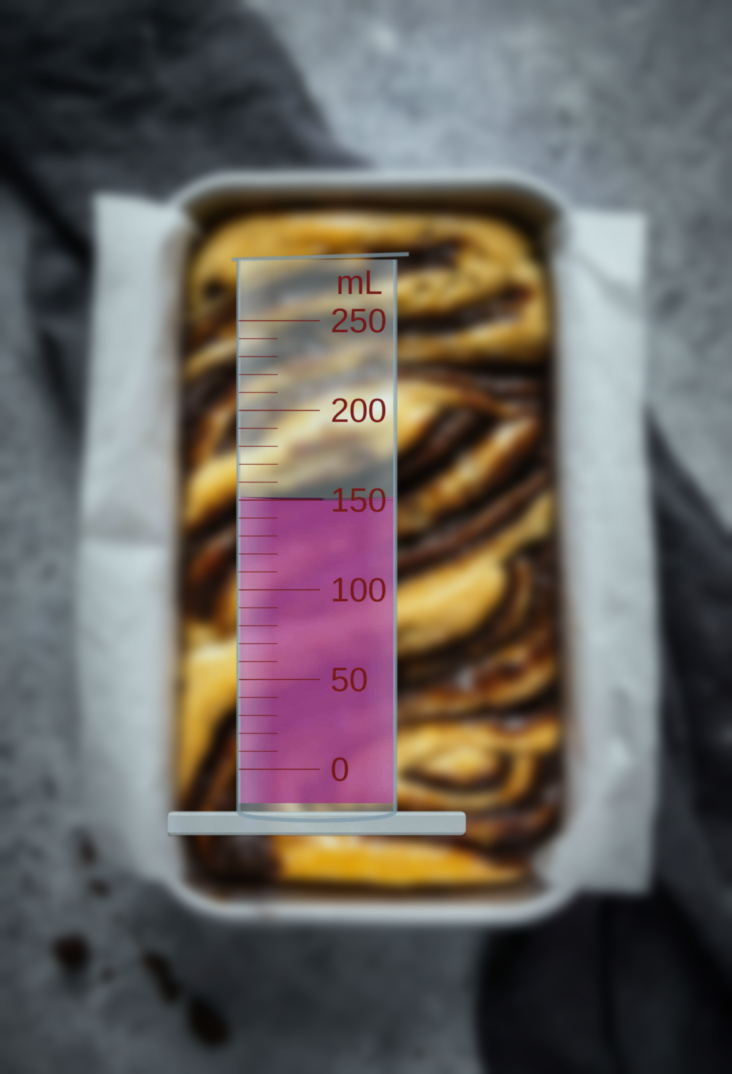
150,mL
